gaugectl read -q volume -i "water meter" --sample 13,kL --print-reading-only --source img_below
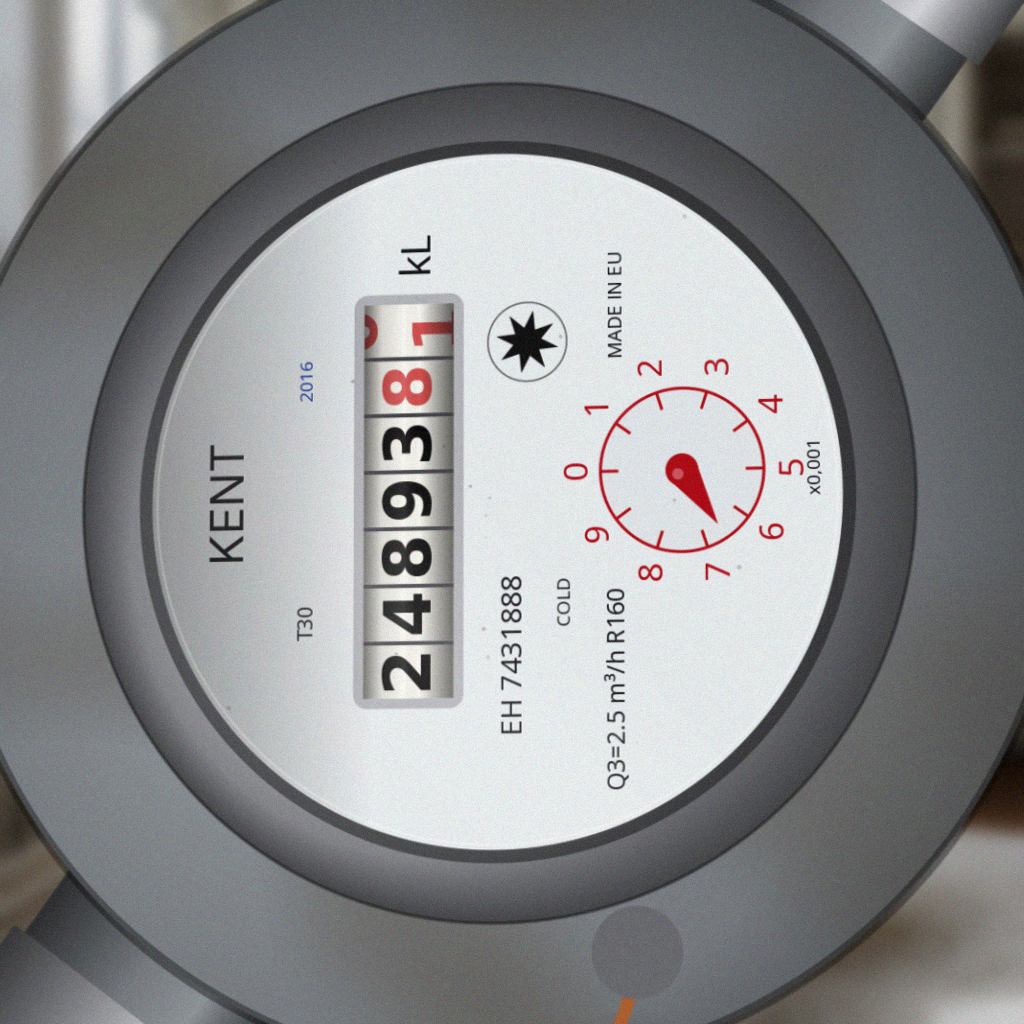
24893.806,kL
